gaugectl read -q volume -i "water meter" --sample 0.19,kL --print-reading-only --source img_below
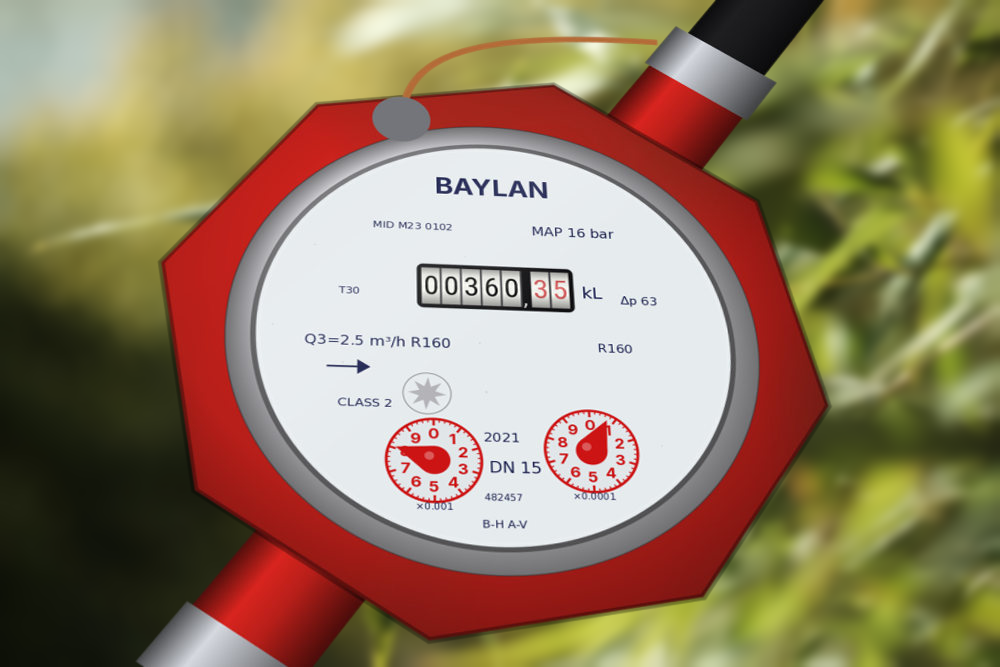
360.3580,kL
